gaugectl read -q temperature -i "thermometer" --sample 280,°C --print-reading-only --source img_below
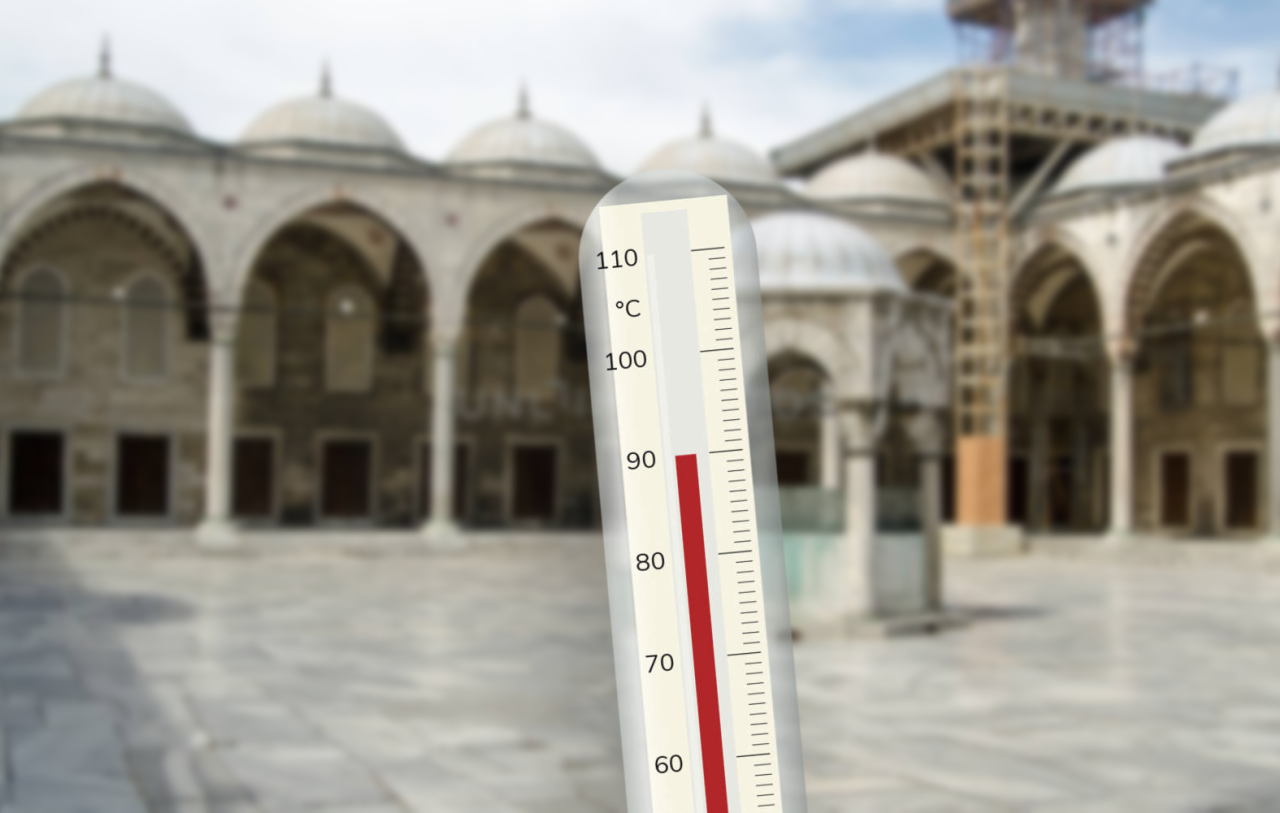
90,°C
